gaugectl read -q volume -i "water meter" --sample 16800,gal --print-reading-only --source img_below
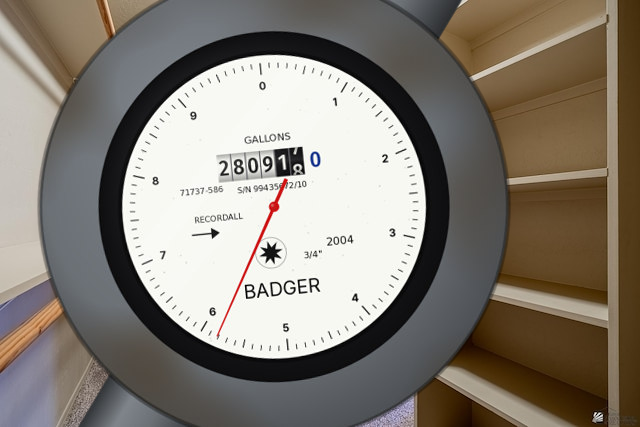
2809175.8,gal
